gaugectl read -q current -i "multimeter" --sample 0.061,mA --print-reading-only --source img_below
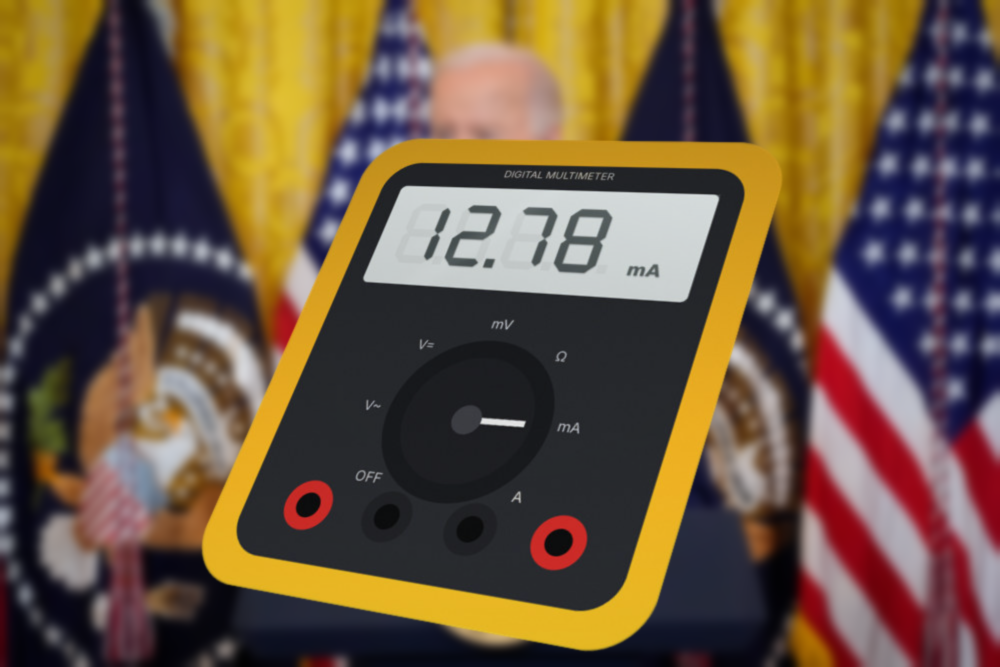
12.78,mA
